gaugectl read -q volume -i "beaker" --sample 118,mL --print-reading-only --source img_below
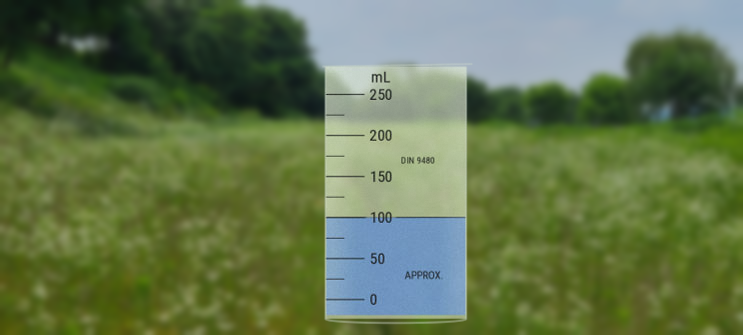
100,mL
